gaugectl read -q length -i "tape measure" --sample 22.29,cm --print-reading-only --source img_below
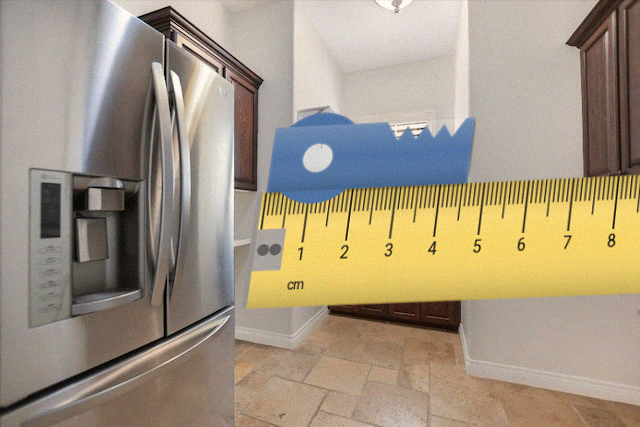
4.6,cm
